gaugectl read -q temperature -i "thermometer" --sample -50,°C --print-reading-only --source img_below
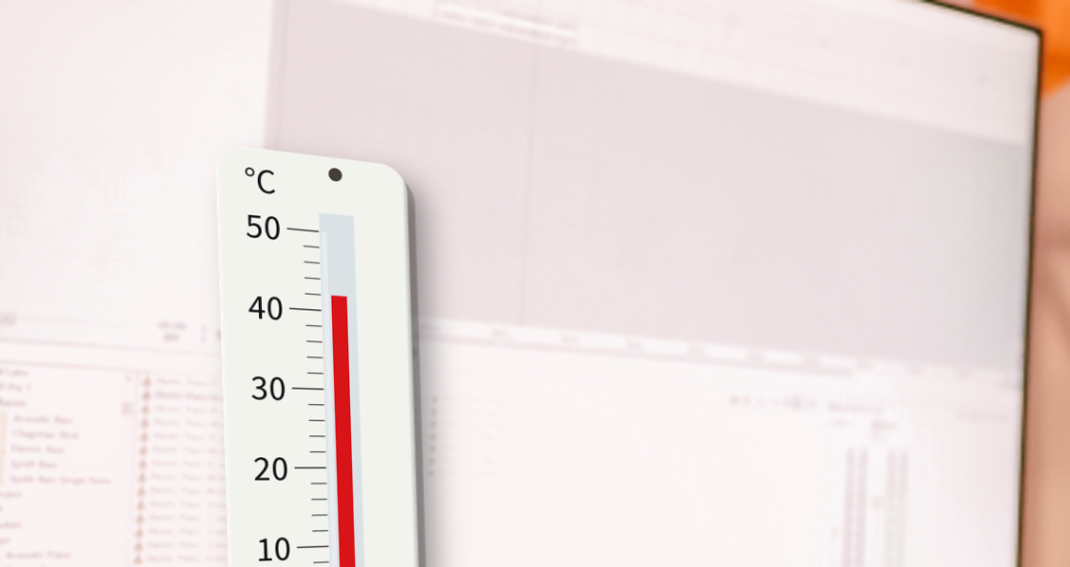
42,°C
